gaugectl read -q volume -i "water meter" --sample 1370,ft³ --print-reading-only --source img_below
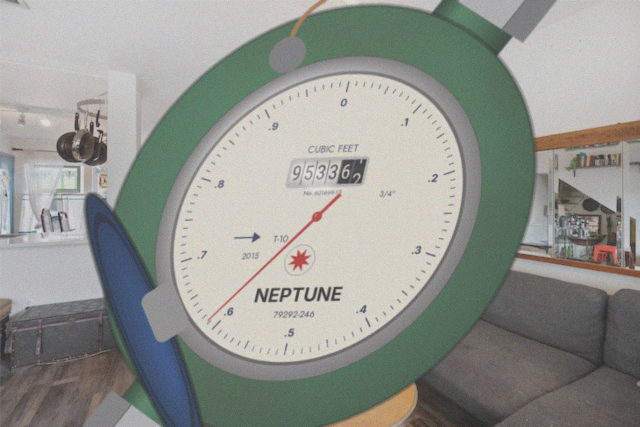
953361.61,ft³
